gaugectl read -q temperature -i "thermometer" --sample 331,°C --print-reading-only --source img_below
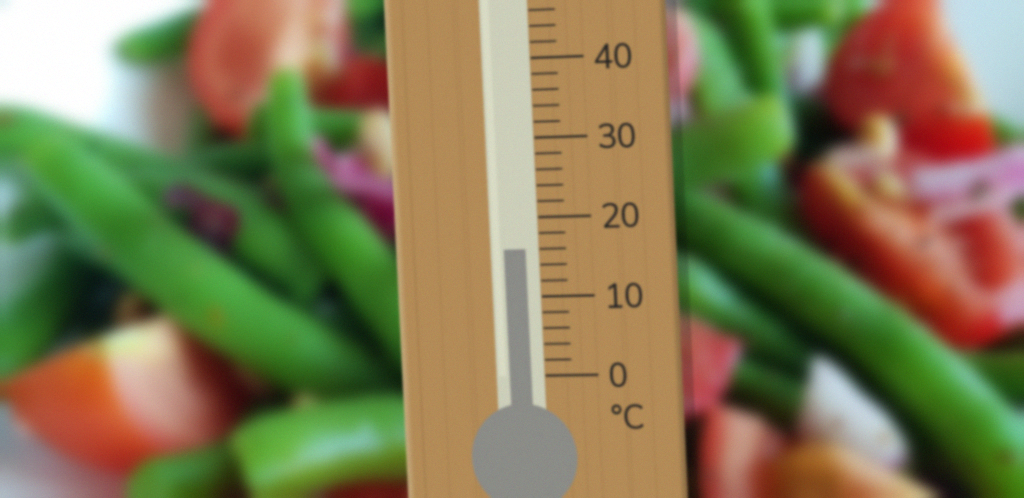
16,°C
